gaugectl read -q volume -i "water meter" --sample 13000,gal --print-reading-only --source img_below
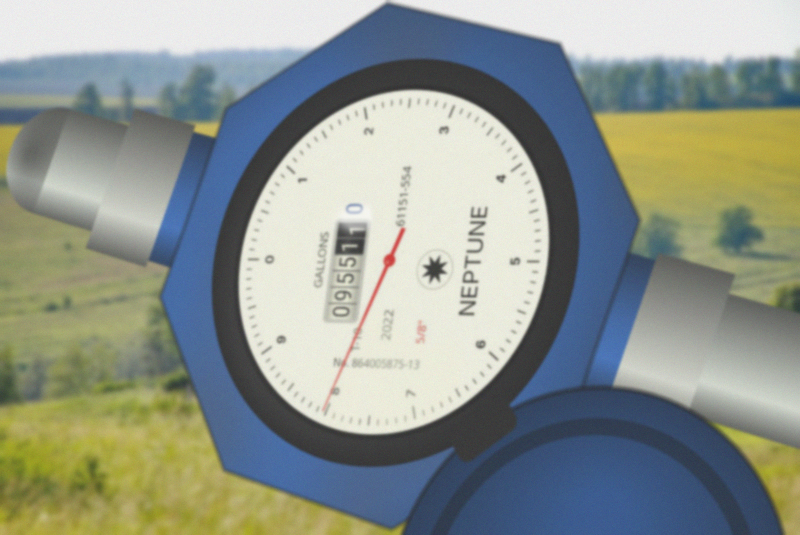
955108.0,gal
